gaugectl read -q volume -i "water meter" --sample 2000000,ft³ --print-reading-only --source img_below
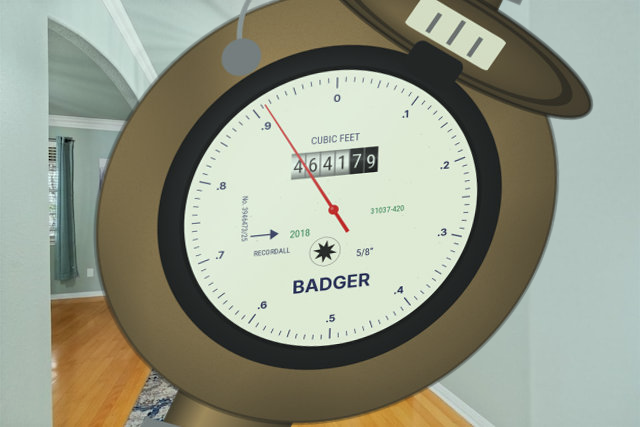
464178.91,ft³
